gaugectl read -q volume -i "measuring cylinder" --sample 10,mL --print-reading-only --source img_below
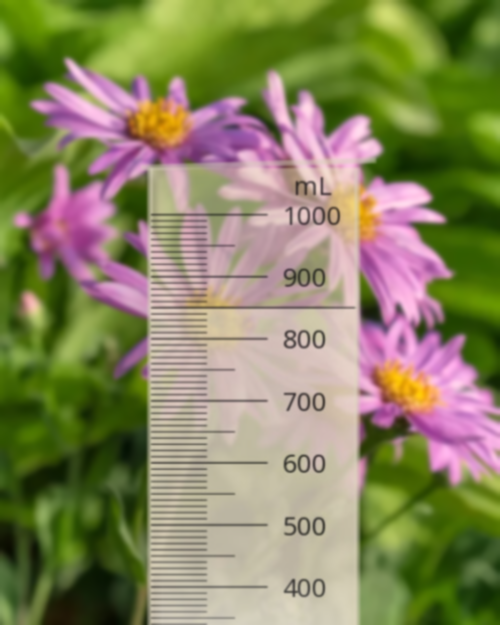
850,mL
